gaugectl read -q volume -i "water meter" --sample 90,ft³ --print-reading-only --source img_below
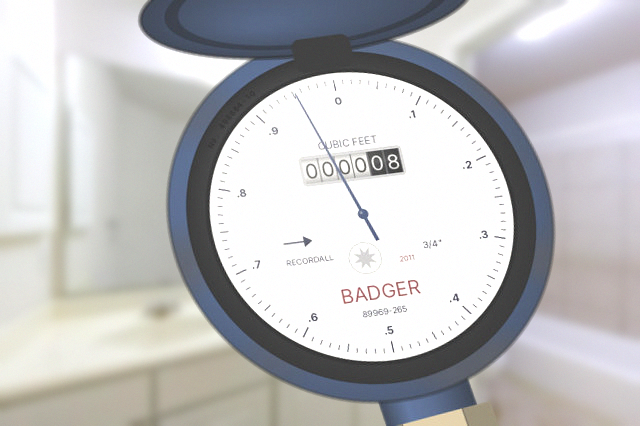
7.95,ft³
